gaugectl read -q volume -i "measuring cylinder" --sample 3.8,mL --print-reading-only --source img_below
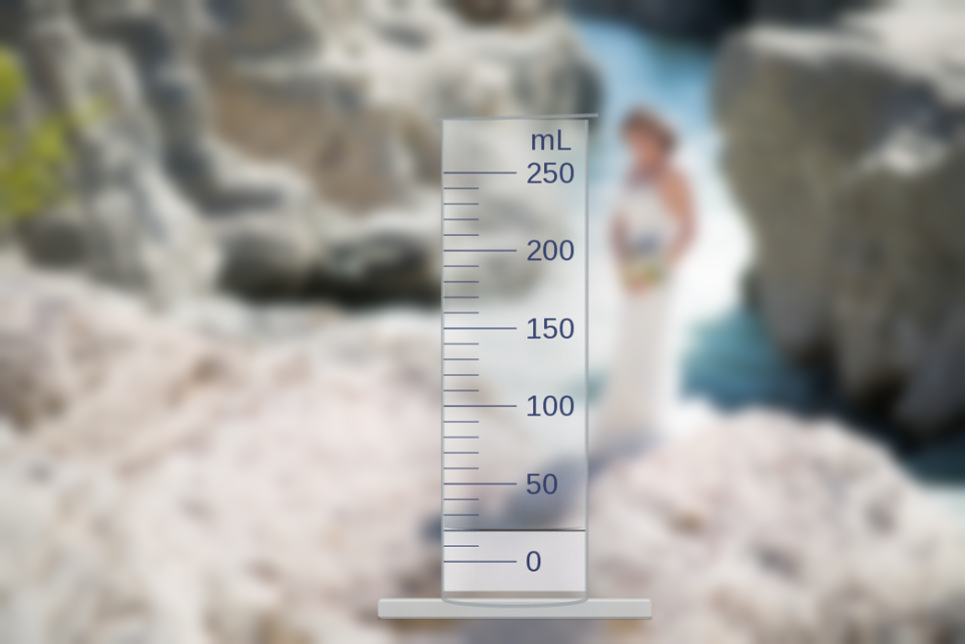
20,mL
